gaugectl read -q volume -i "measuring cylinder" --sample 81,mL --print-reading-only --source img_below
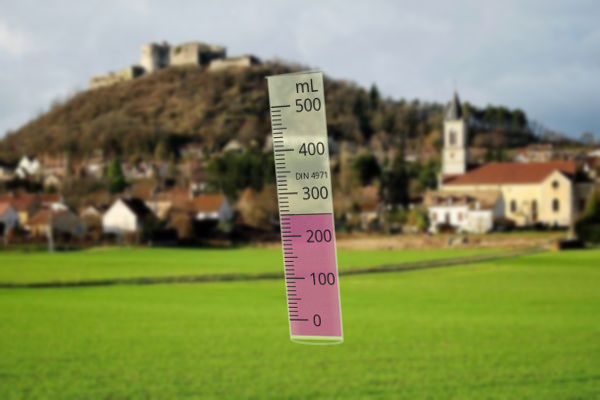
250,mL
